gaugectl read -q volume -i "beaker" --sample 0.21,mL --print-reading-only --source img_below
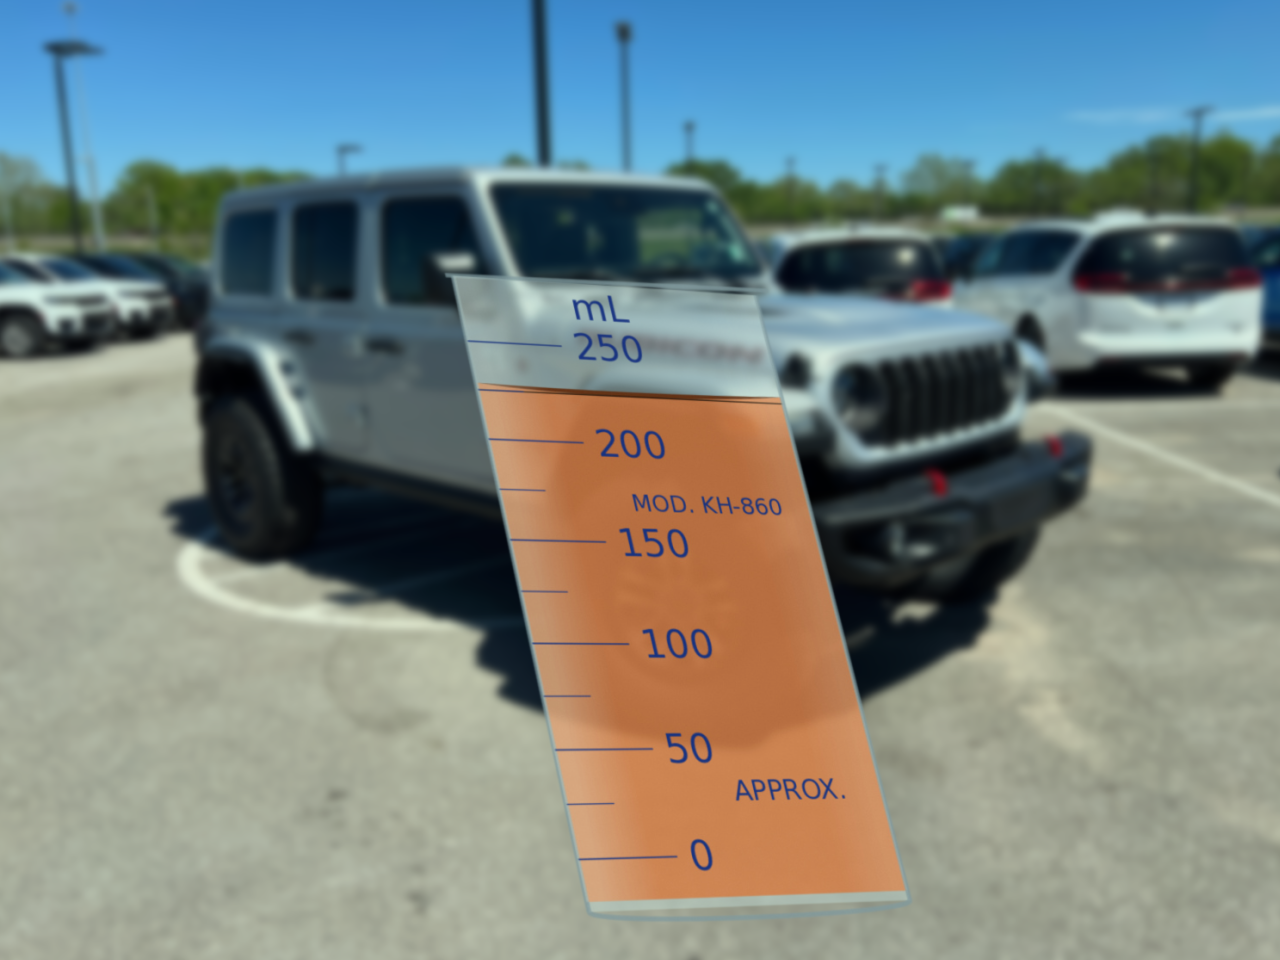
225,mL
